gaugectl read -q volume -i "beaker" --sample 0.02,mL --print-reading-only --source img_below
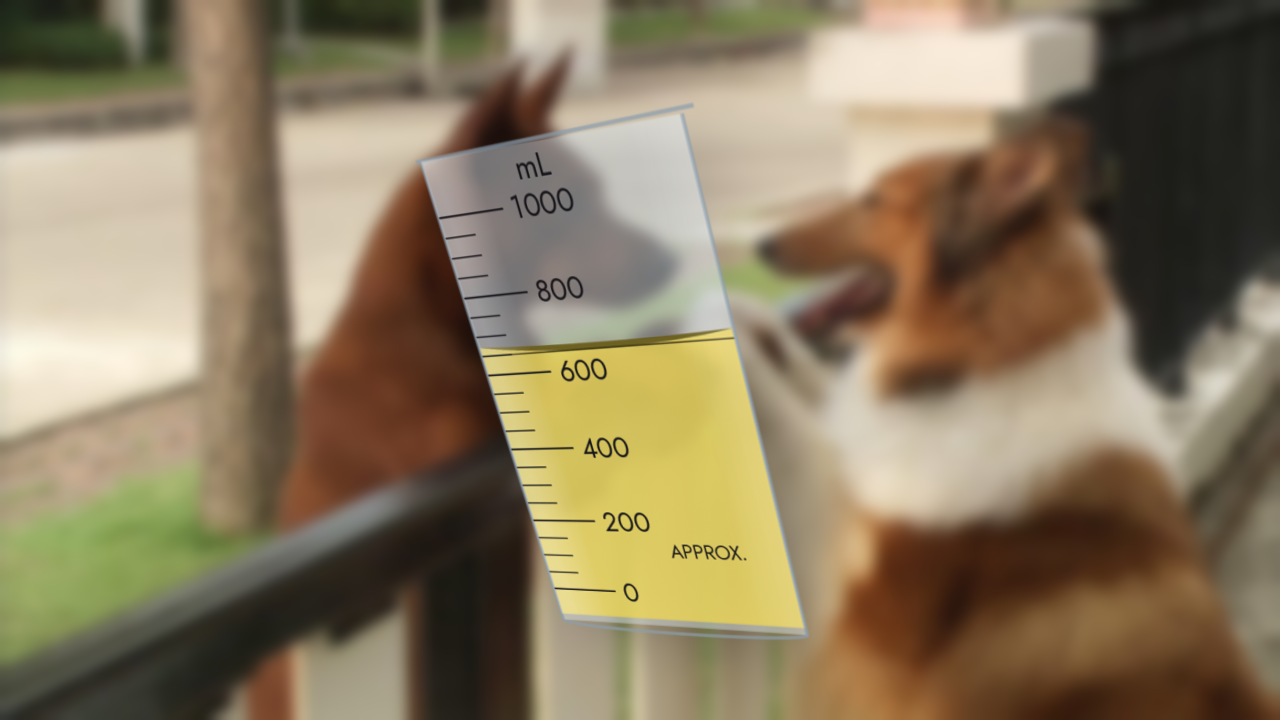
650,mL
